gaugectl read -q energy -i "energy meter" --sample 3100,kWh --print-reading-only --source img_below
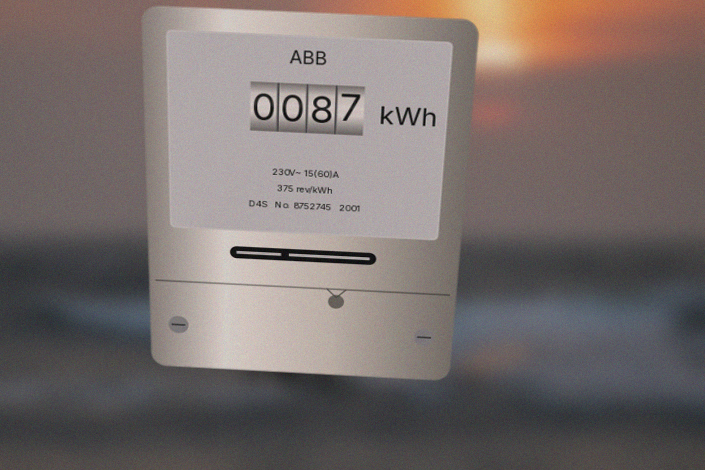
87,kWh
